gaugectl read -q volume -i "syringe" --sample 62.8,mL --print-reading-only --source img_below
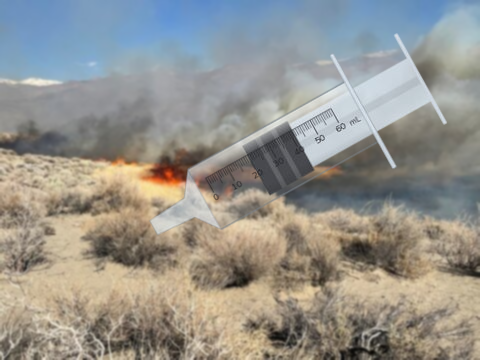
20,mL
